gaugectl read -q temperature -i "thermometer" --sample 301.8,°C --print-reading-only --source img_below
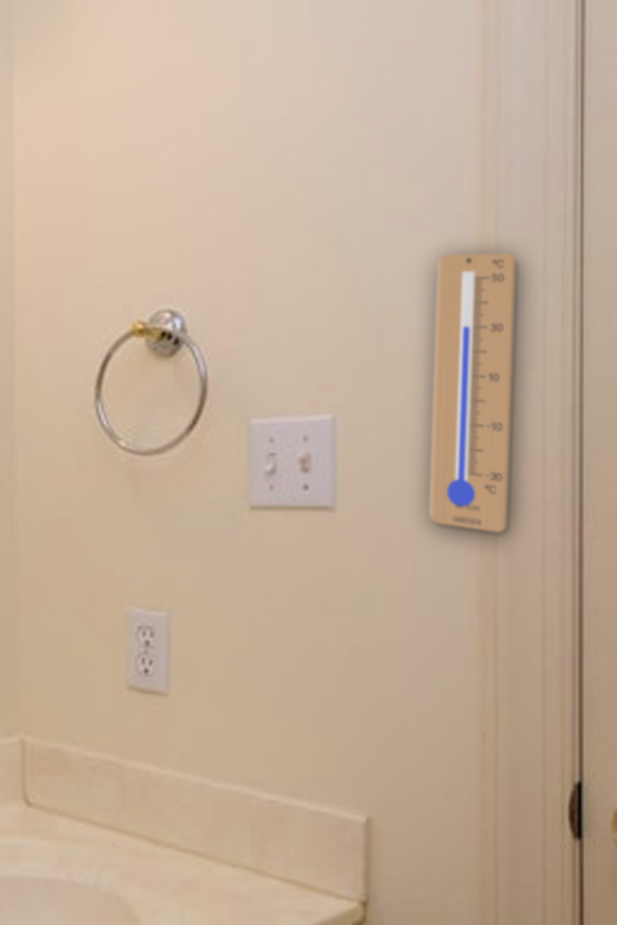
30,°C
